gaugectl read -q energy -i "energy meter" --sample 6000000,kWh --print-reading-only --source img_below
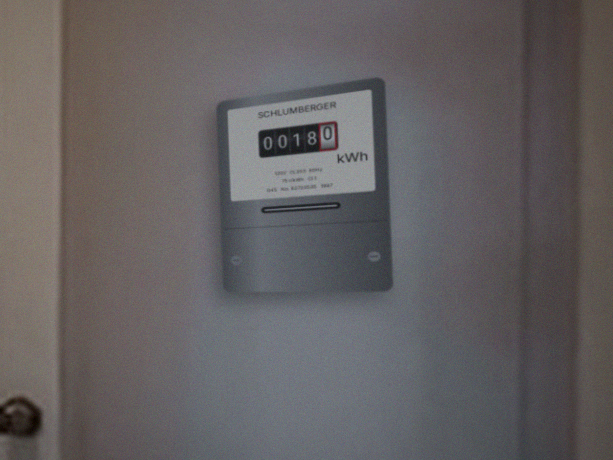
18.0,kWh
